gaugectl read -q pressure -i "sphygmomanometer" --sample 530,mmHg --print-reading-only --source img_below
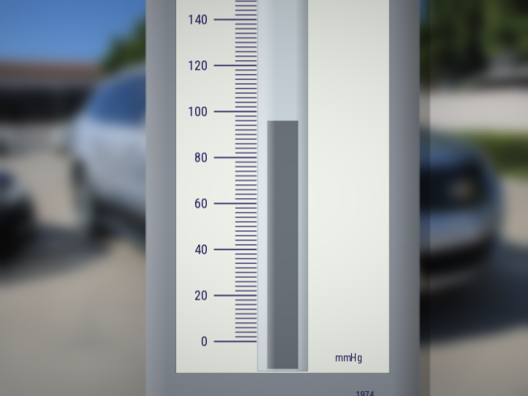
96,mmHg
